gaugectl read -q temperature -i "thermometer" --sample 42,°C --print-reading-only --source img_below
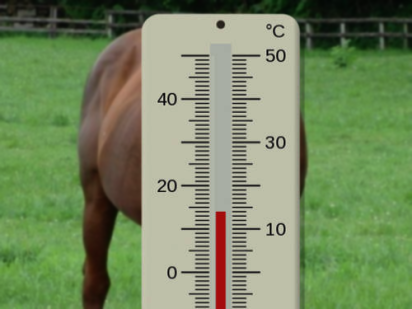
14,°C
